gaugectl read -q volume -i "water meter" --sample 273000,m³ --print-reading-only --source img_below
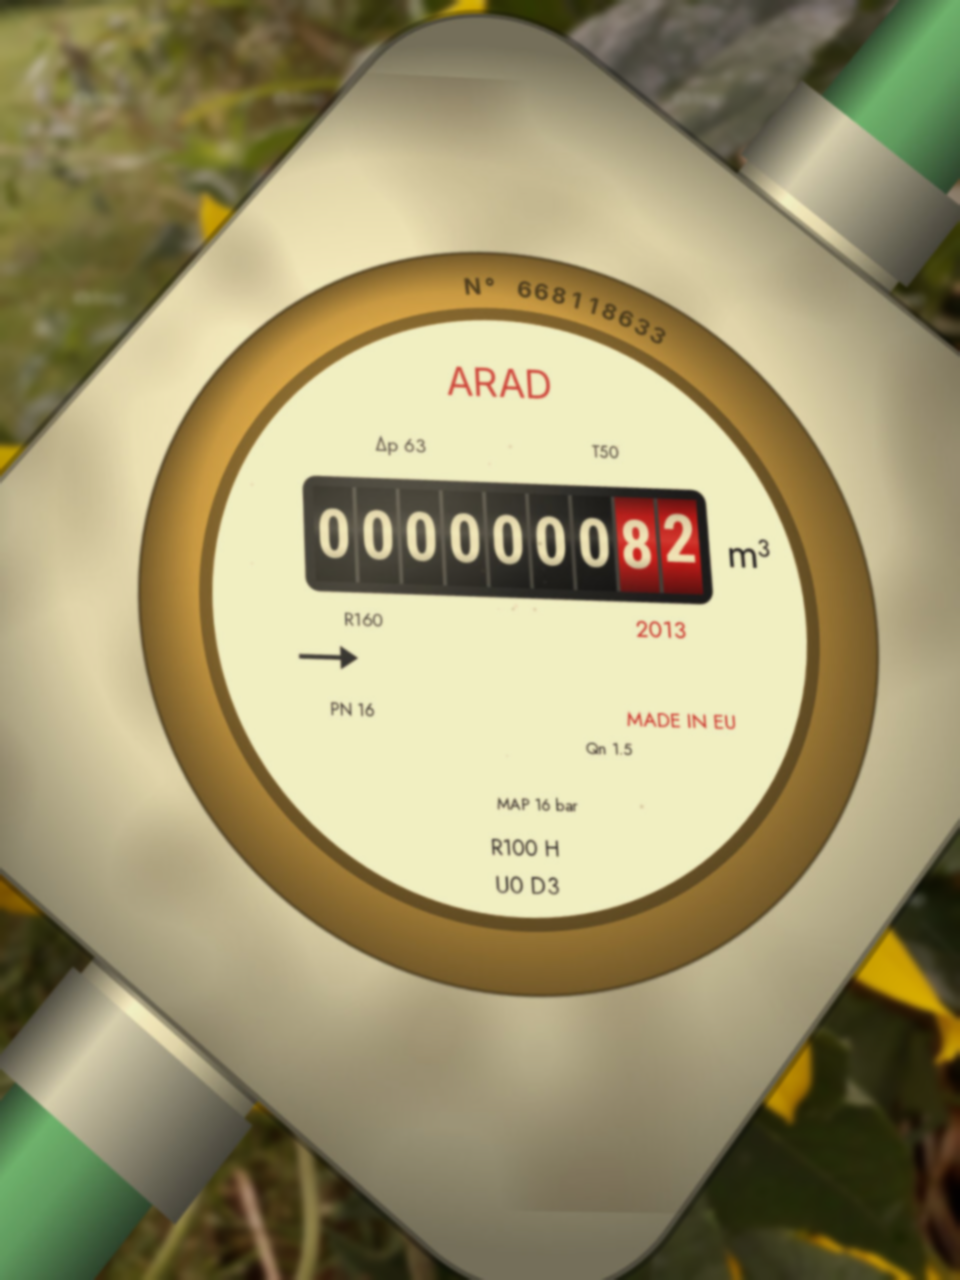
0.82,m³
